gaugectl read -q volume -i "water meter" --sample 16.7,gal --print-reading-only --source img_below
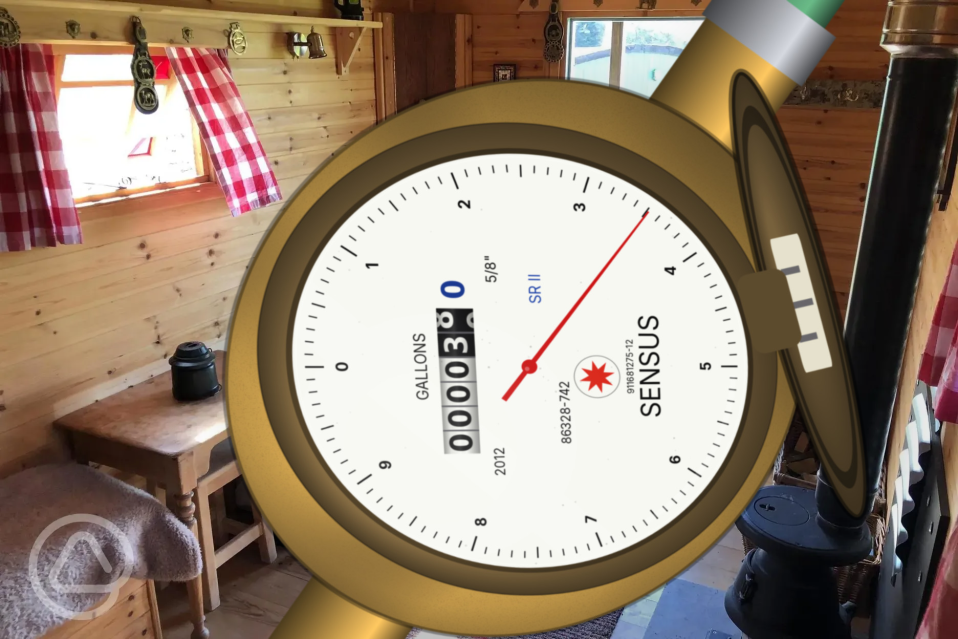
383.5,gal
